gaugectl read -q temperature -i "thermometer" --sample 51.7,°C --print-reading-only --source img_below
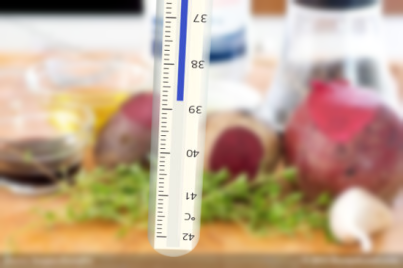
38.8,°C
